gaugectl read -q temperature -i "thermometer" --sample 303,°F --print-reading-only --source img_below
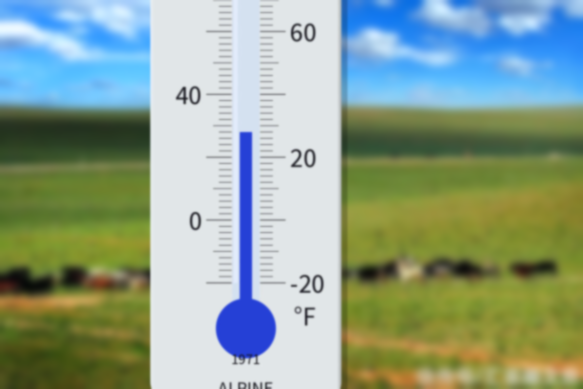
28,°F
